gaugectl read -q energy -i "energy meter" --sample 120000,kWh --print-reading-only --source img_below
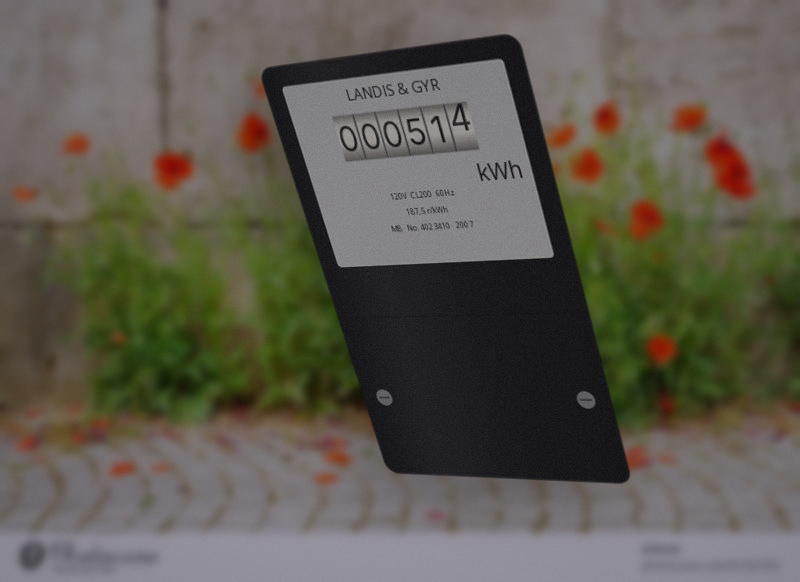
514,kWh
